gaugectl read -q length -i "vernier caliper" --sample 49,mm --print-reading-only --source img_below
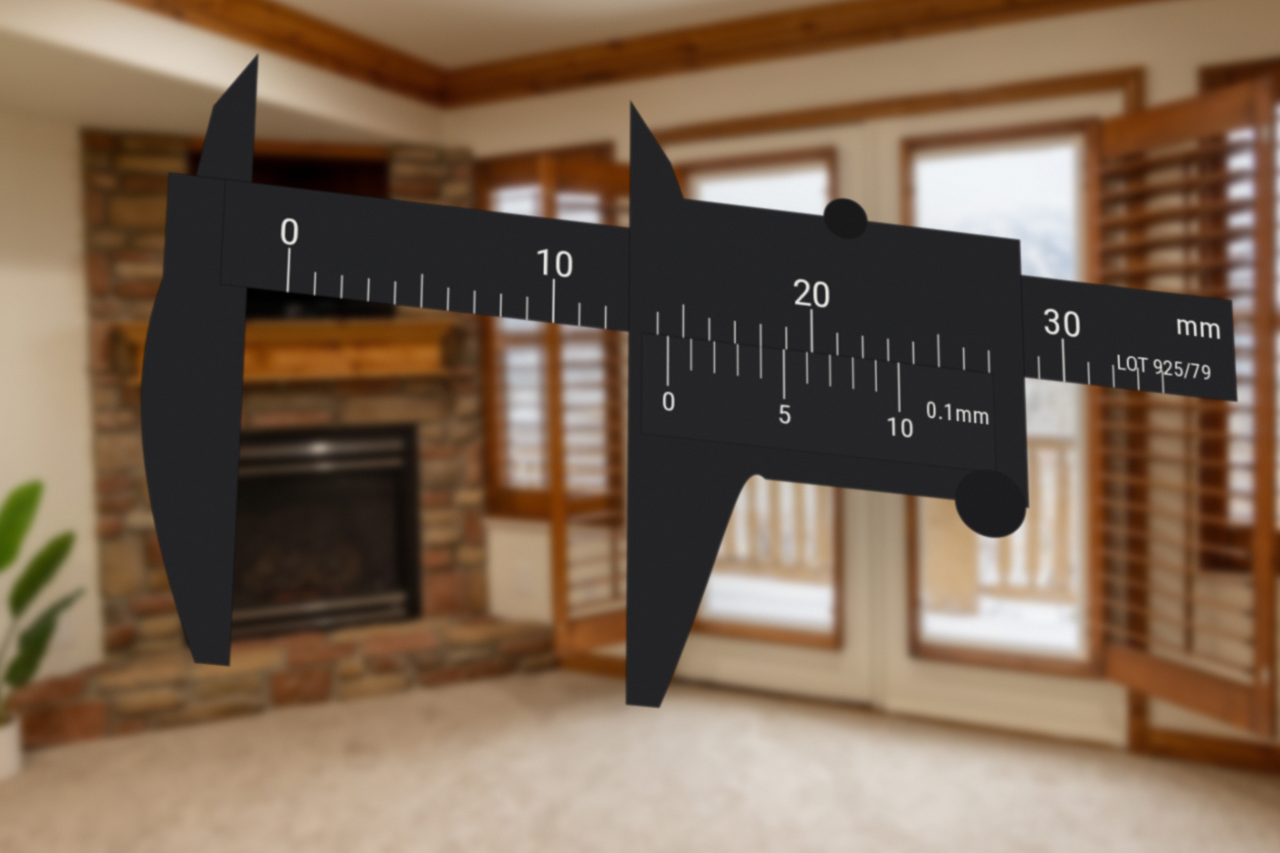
14.4,mm
